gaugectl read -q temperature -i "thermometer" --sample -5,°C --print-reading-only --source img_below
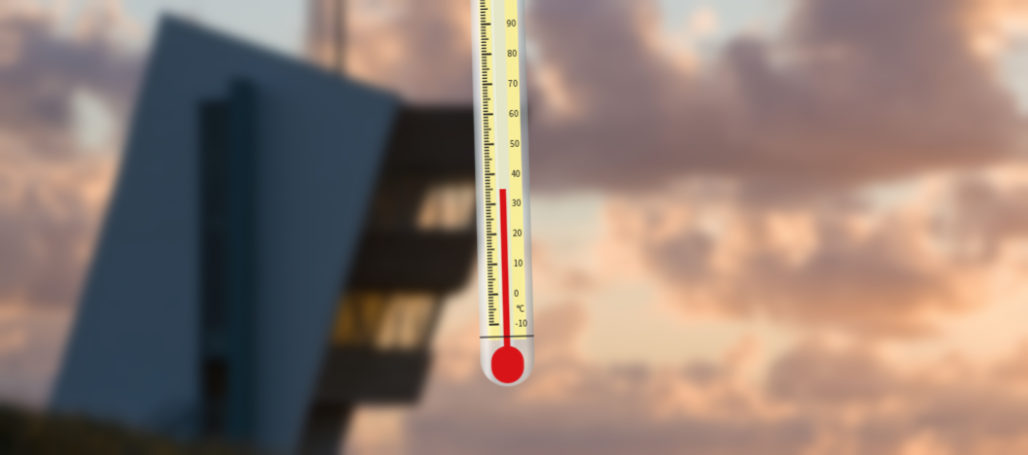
35,°C
